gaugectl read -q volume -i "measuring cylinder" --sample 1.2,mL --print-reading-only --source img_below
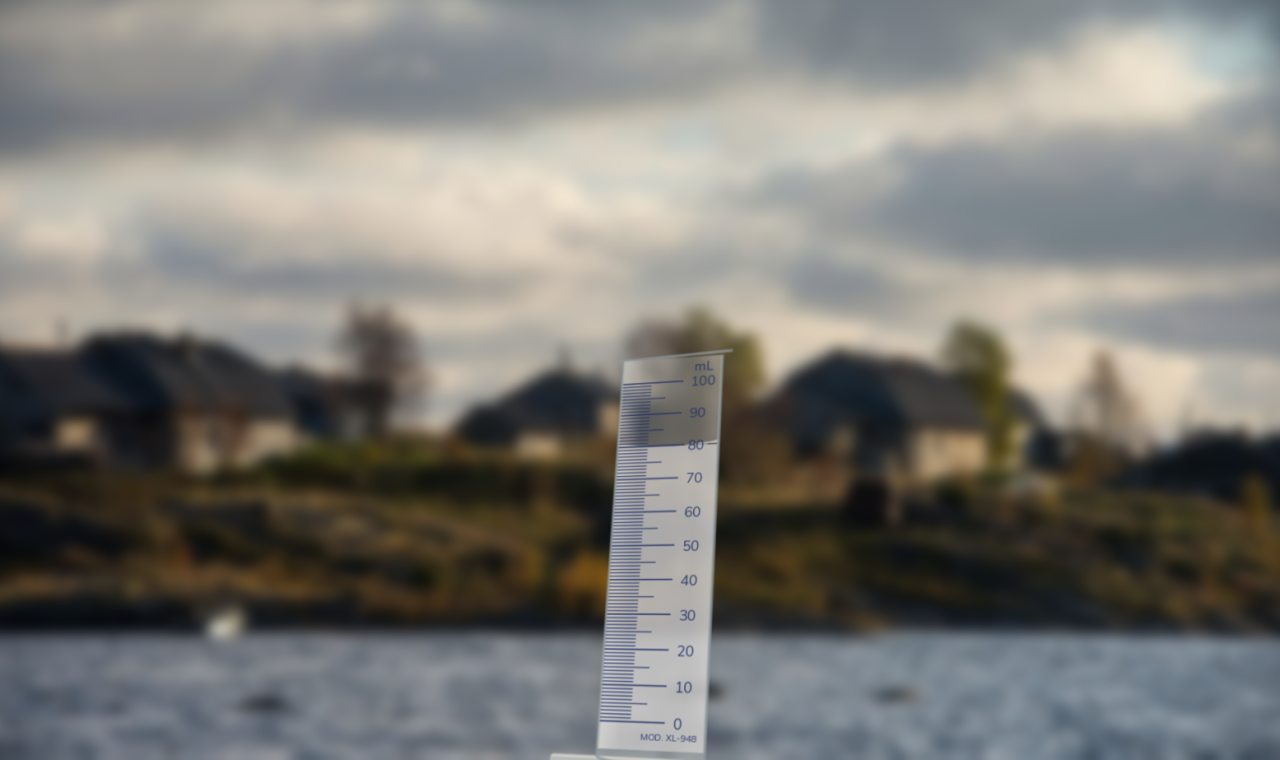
80,mL
